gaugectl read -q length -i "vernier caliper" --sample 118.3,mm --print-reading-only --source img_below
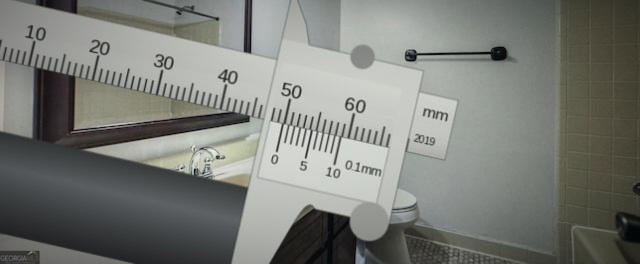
49.8,mm
